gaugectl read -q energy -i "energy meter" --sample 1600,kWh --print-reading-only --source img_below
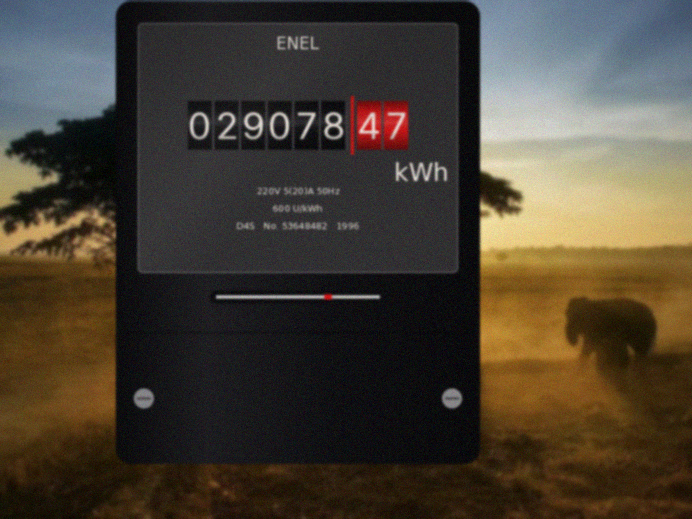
29078.47,kWh
